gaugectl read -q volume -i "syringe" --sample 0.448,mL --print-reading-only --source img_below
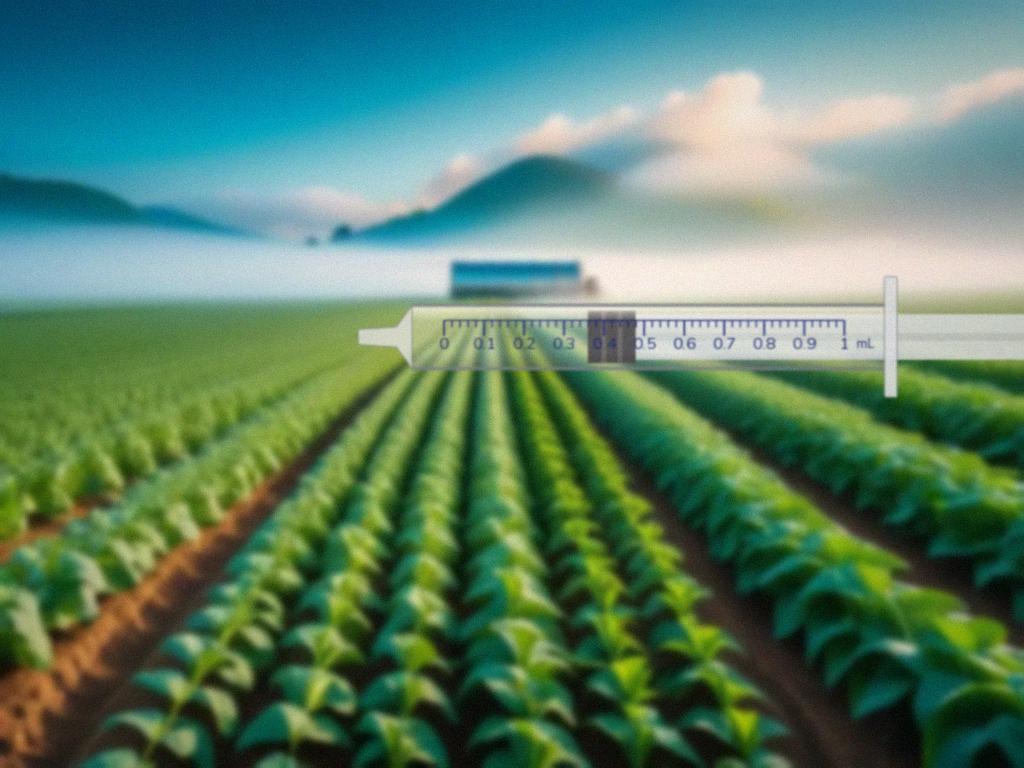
0.36,mL
